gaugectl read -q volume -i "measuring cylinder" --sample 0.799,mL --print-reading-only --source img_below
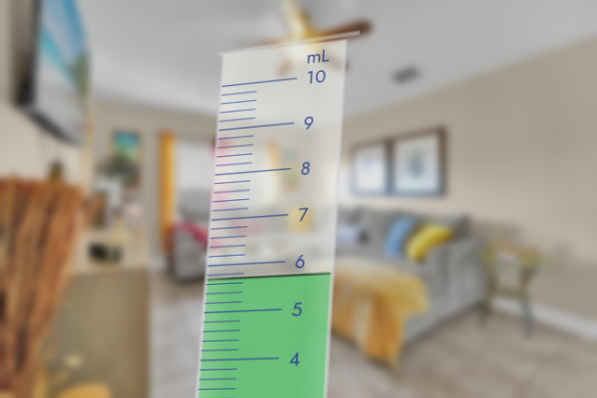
5.7,mL
